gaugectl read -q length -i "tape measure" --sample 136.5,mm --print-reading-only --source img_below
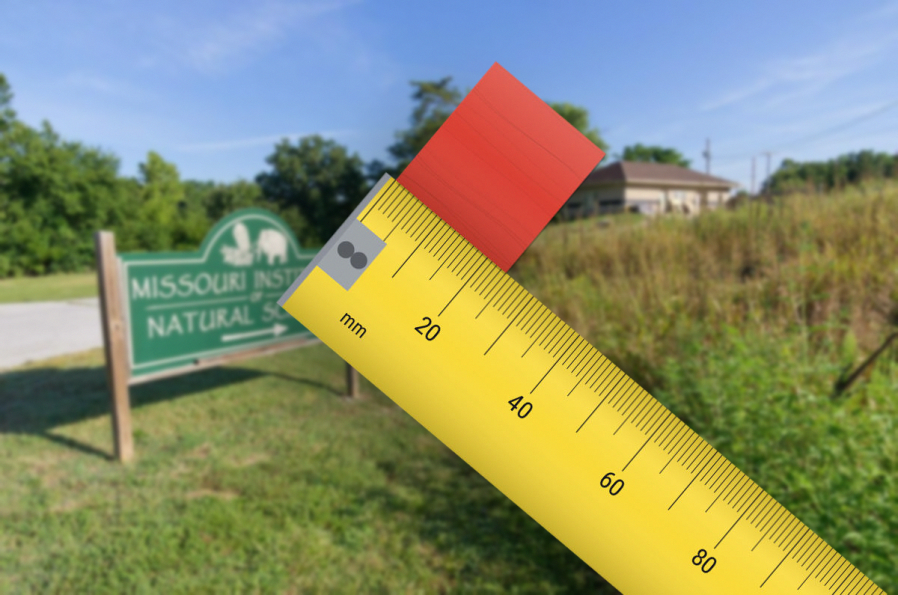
24,mm
